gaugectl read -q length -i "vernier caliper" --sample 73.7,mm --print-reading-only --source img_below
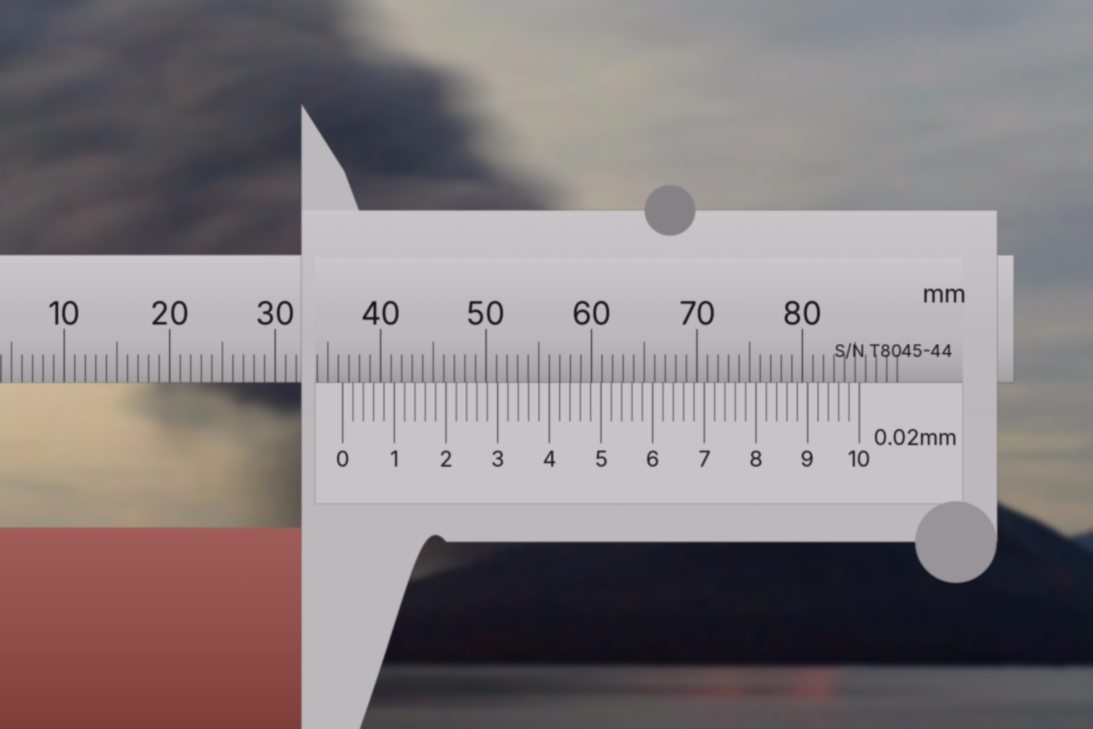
36.4,mm
